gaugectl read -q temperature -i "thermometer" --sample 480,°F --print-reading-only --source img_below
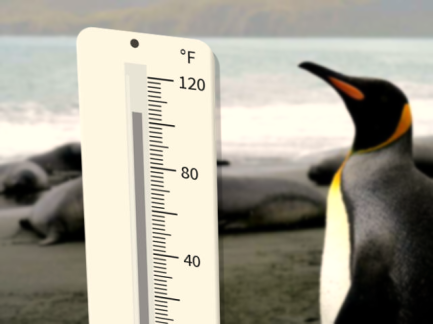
104,°F
